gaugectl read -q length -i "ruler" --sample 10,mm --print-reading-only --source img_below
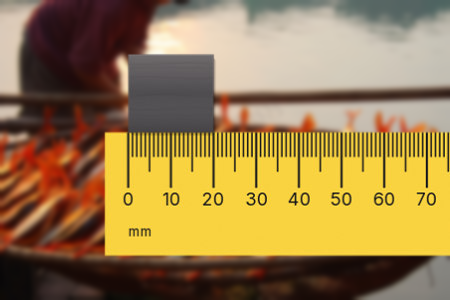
20,mm
